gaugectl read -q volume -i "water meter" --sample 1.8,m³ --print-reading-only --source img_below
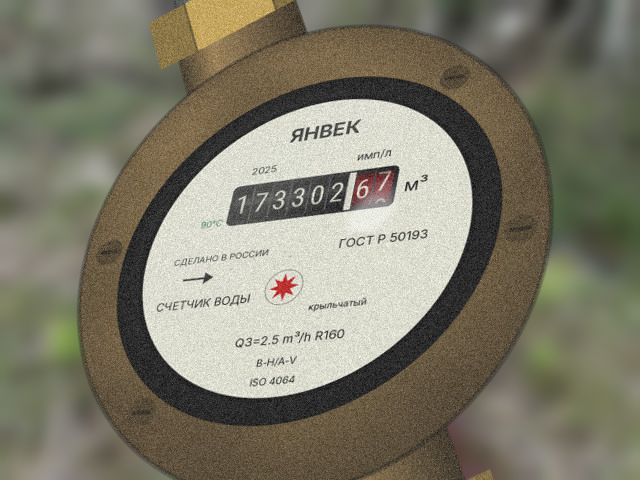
173302.67,m³
